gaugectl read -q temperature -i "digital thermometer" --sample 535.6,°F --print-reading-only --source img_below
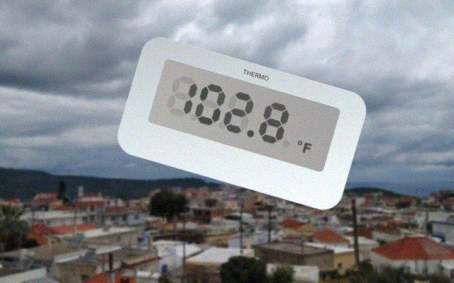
102.8,°F
